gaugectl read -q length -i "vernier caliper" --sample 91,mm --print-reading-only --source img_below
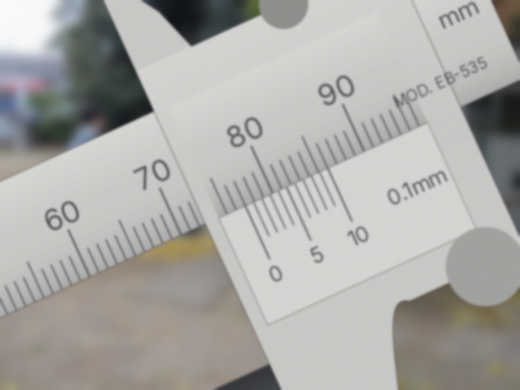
77.0,mm
